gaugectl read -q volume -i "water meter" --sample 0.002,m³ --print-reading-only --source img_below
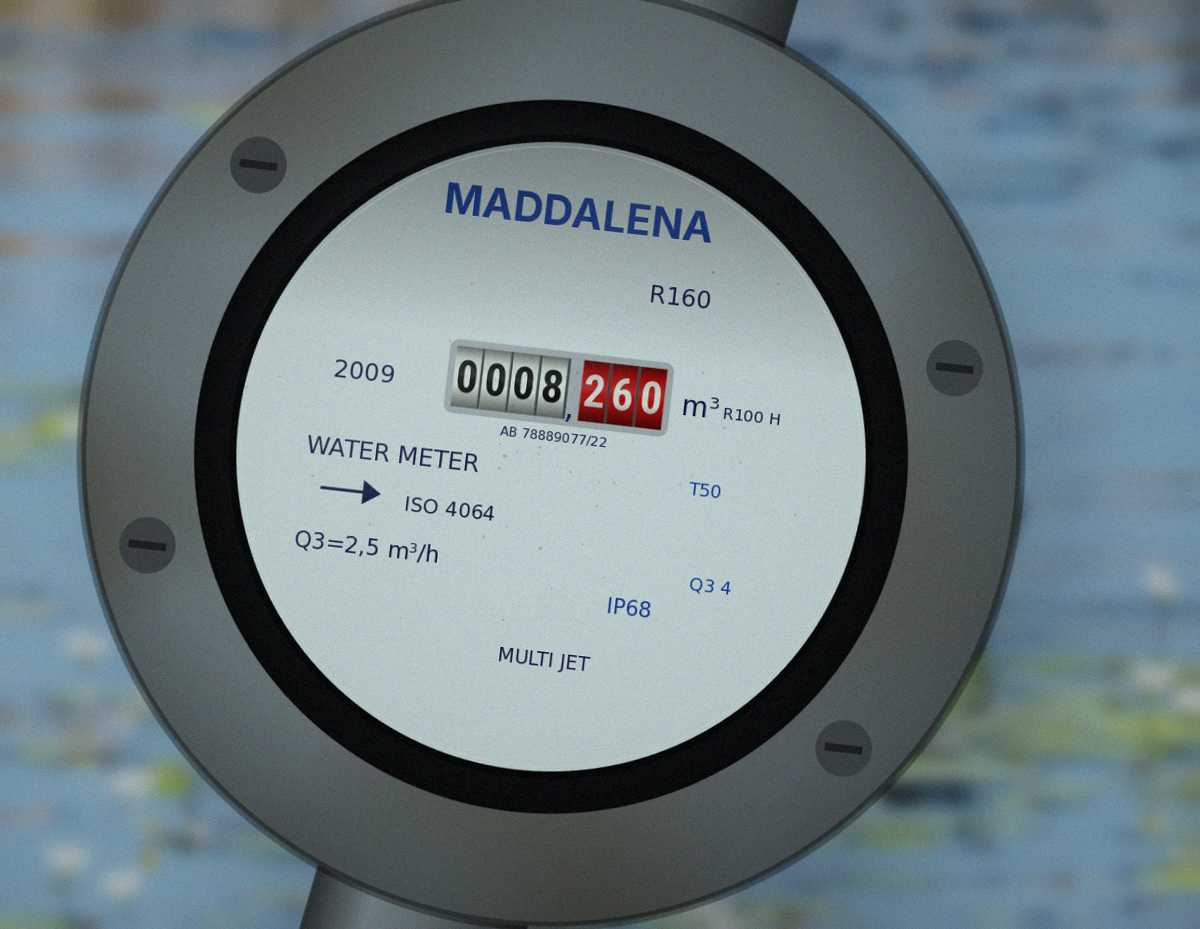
8.260,m³
